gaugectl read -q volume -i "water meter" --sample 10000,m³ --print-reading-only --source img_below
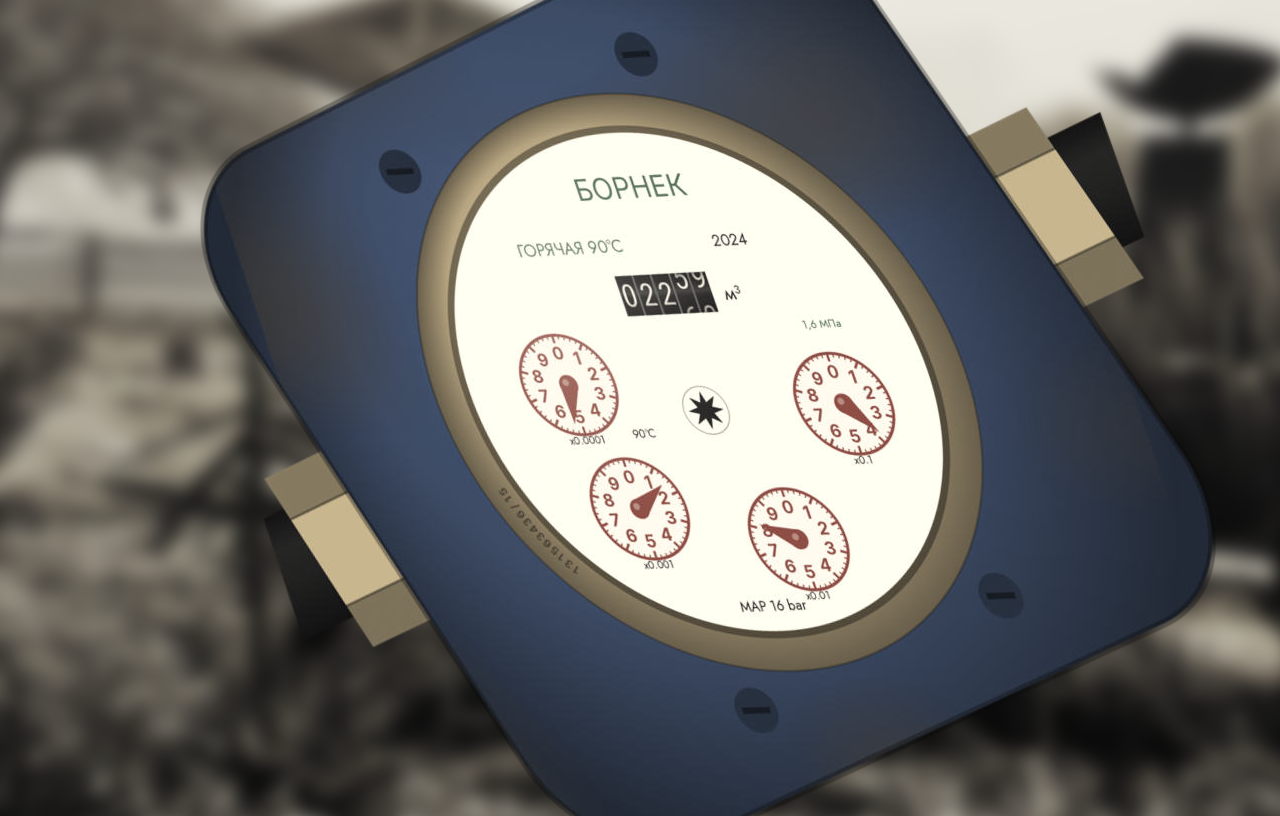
2259.3815,m³
